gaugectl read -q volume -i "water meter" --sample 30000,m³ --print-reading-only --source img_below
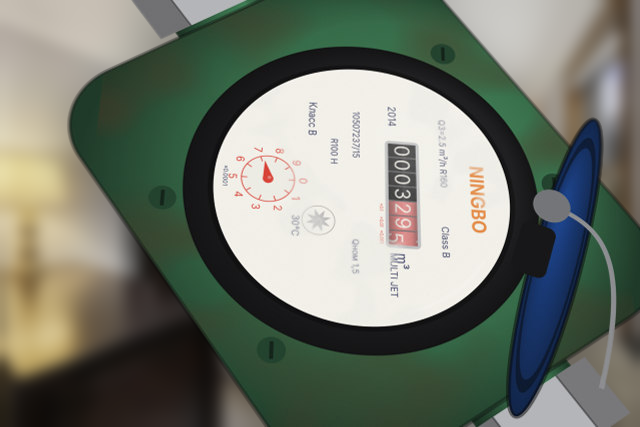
3.2947,m³
